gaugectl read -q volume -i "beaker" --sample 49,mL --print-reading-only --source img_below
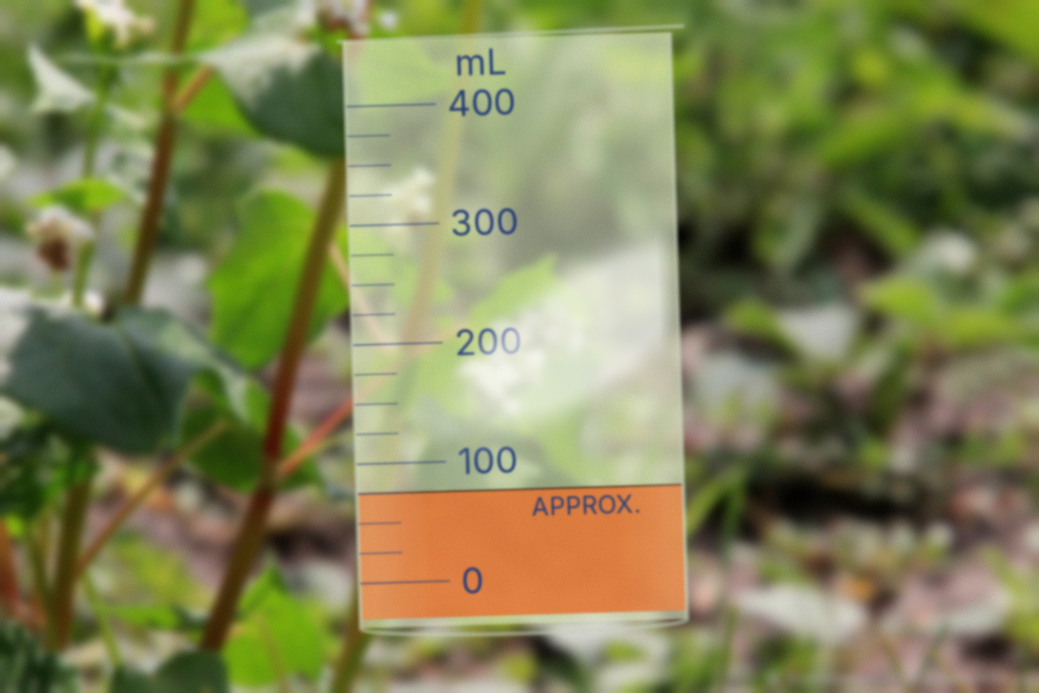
75,mL
